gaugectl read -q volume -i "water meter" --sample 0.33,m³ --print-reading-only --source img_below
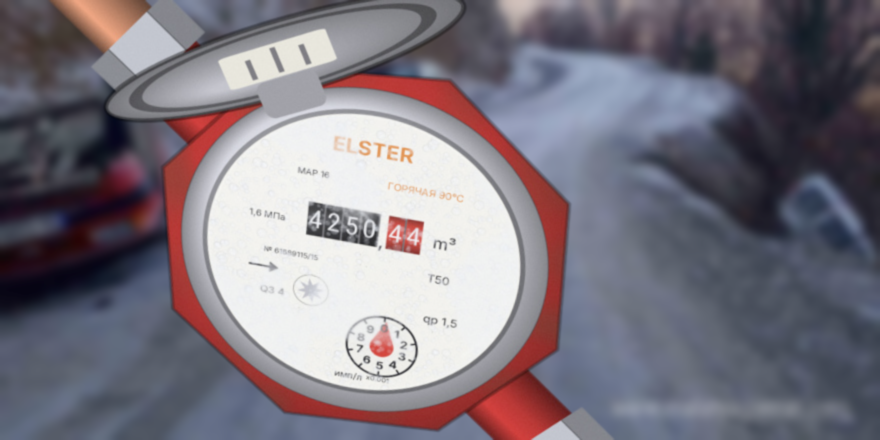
4250.440,m³
